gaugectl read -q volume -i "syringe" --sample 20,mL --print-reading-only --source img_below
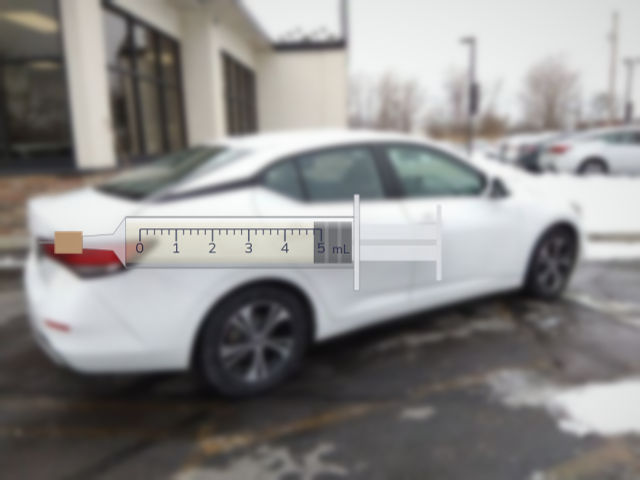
4.8,mL
